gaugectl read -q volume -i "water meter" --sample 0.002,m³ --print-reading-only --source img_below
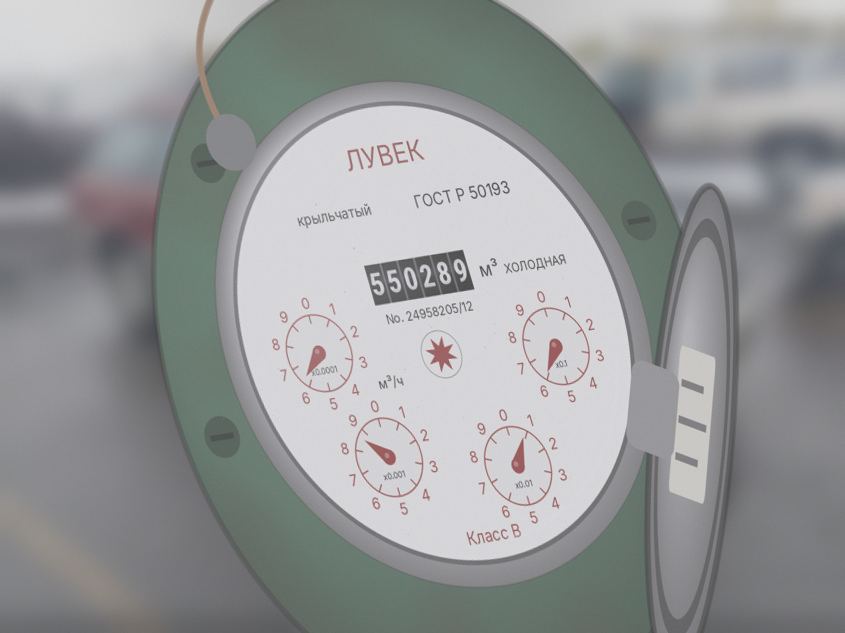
550289.6086,m³
